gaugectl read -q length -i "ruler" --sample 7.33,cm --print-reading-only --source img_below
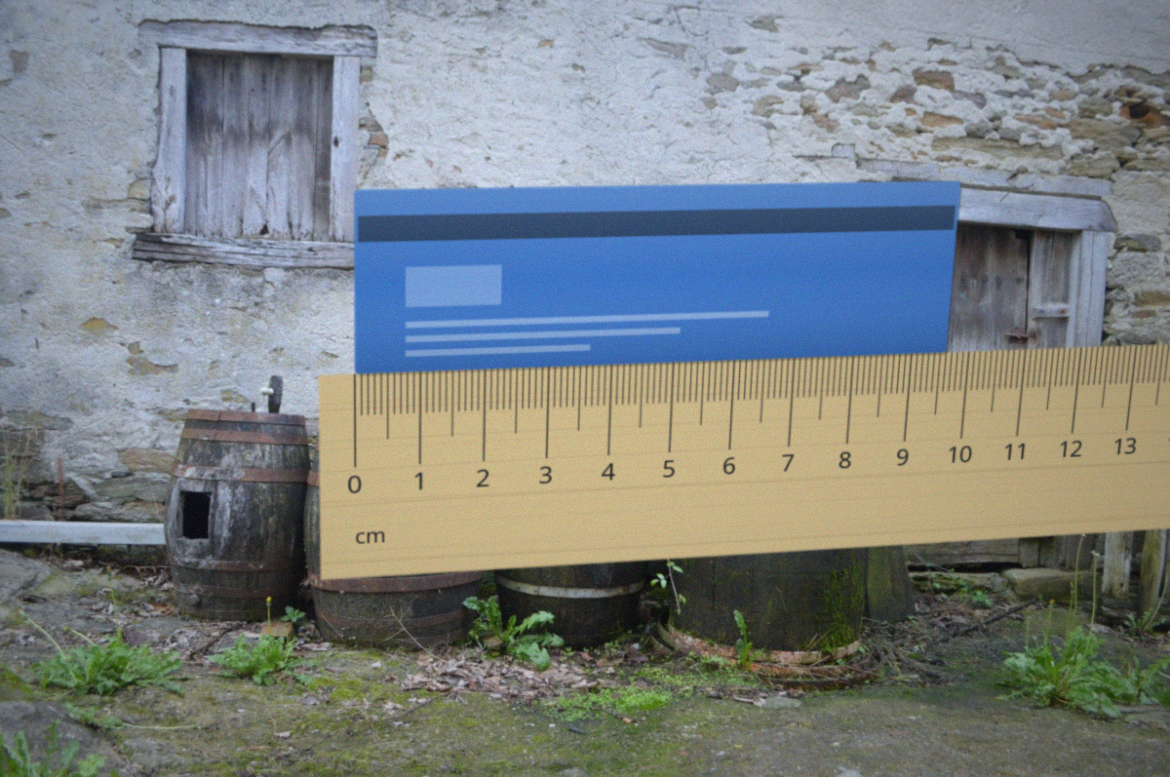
9.6,cm
